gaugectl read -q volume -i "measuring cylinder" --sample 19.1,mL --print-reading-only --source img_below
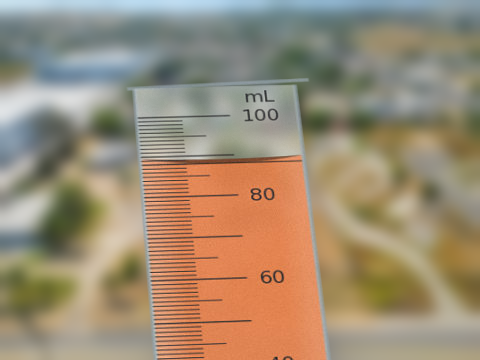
88,mL
